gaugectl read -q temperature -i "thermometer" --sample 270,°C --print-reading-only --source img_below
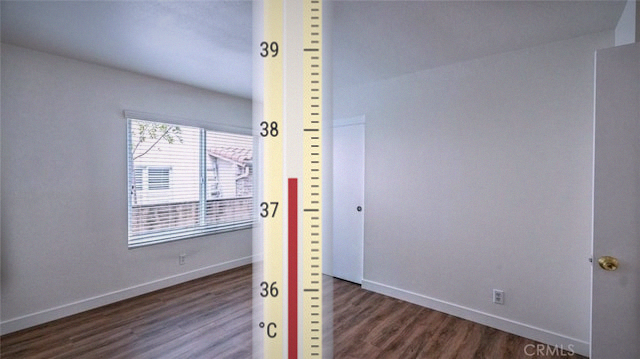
37.4,°C
